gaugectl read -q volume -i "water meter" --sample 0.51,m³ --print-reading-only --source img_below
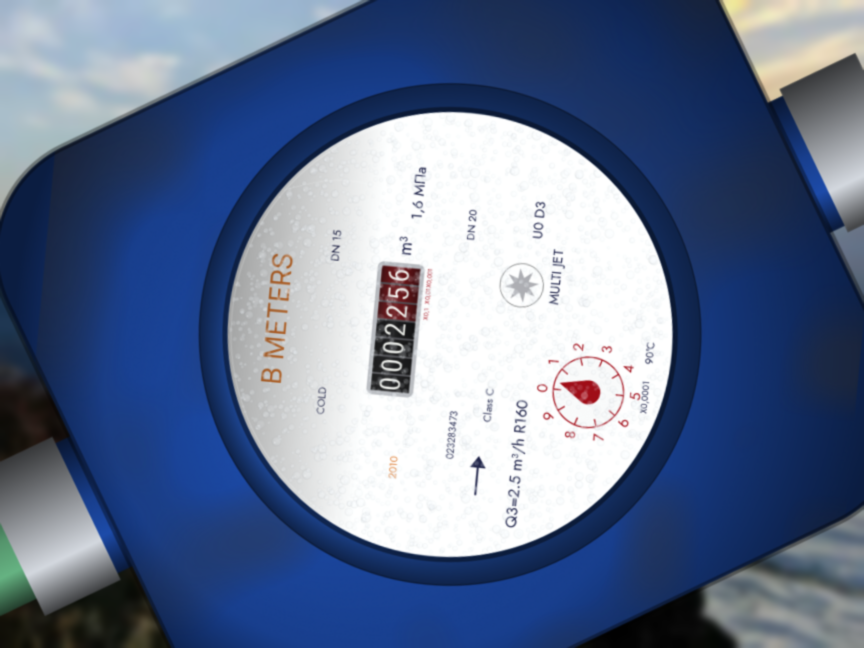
2.2560,m³
